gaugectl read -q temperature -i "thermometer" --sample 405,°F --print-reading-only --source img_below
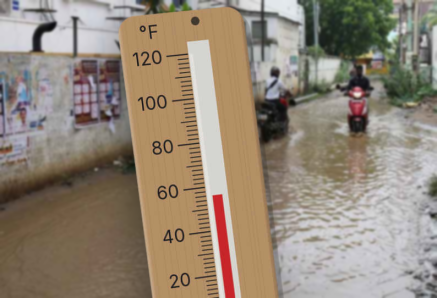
56,°F
